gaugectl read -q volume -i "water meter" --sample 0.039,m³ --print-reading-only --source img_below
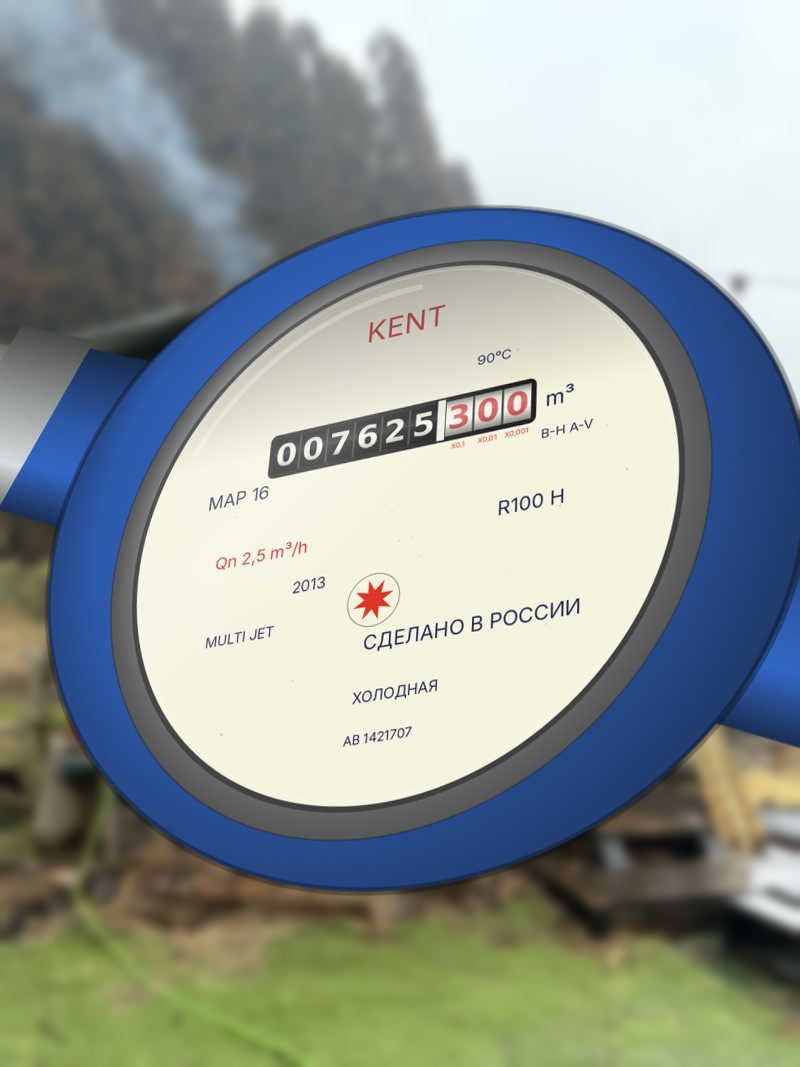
7625.300,m³
